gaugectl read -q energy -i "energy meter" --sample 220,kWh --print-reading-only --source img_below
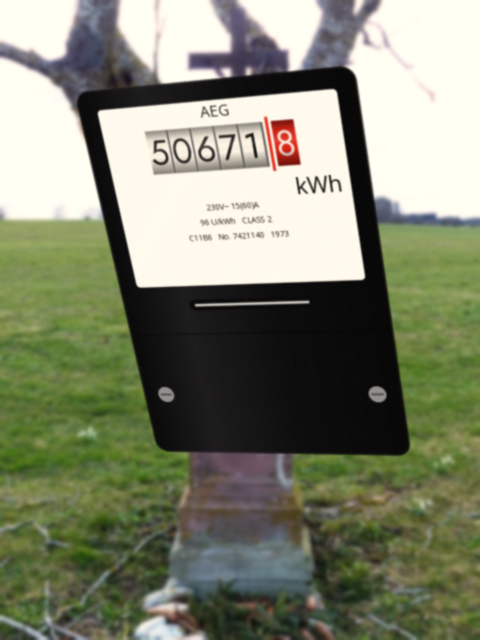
50671.8,kWh
